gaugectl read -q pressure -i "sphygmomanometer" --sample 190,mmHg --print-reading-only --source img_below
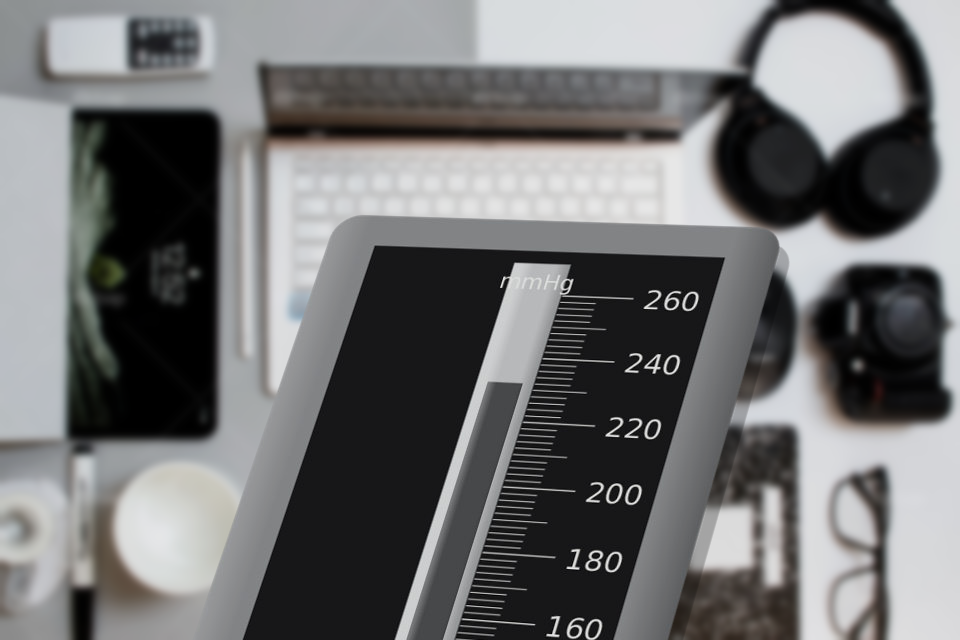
232,mmHg
